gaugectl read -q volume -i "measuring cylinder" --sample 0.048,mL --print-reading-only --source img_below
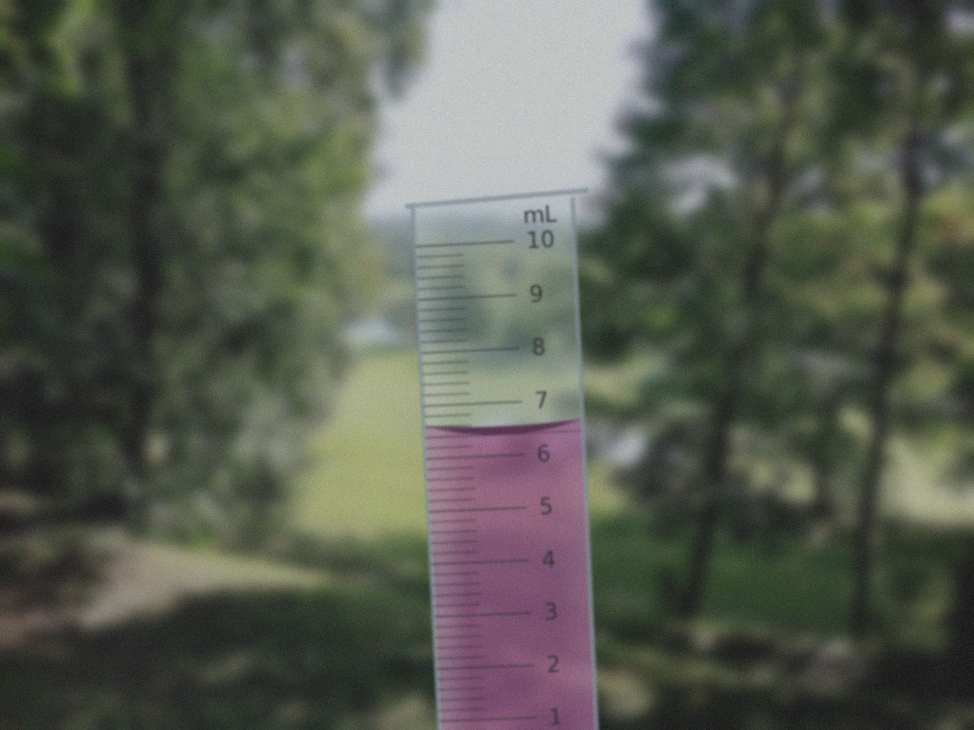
6.4,mL
